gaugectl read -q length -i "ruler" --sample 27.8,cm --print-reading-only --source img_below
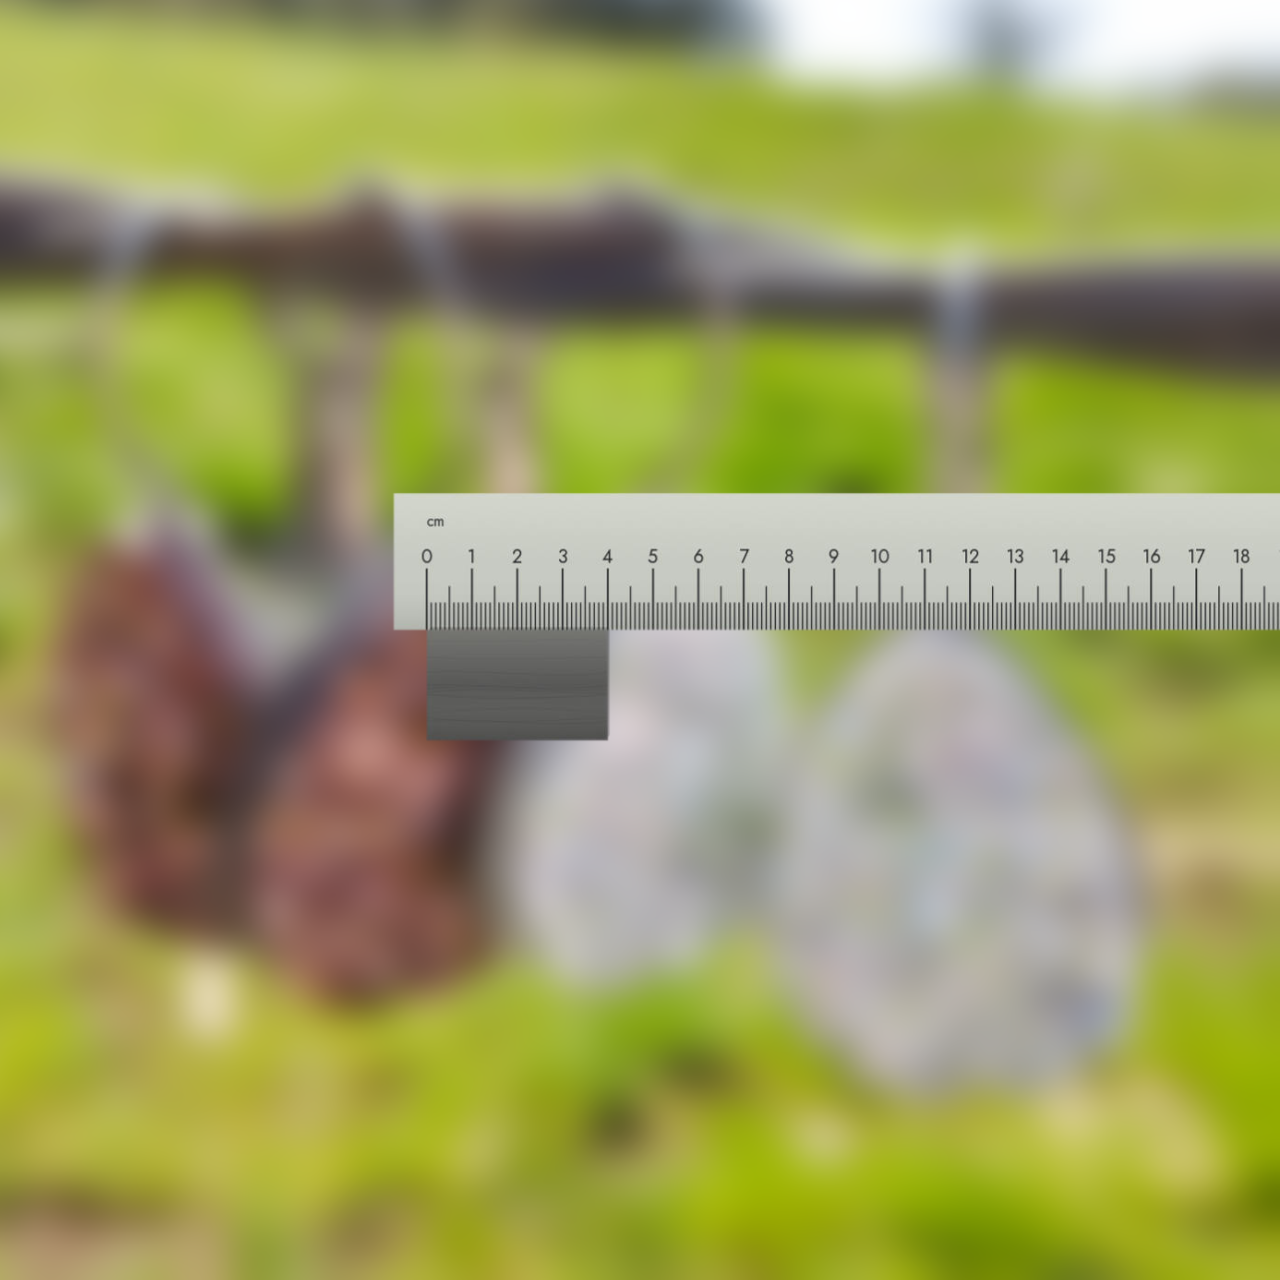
4,cm
